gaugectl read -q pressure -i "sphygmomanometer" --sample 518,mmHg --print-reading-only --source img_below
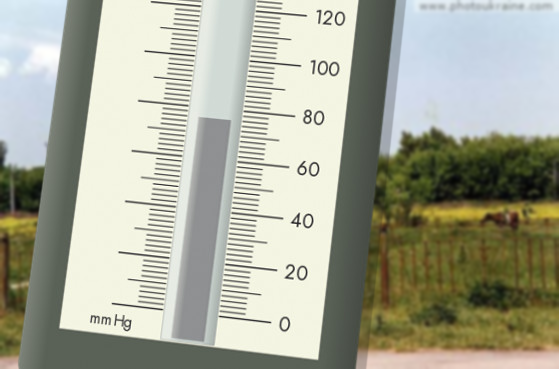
76,mmHg
